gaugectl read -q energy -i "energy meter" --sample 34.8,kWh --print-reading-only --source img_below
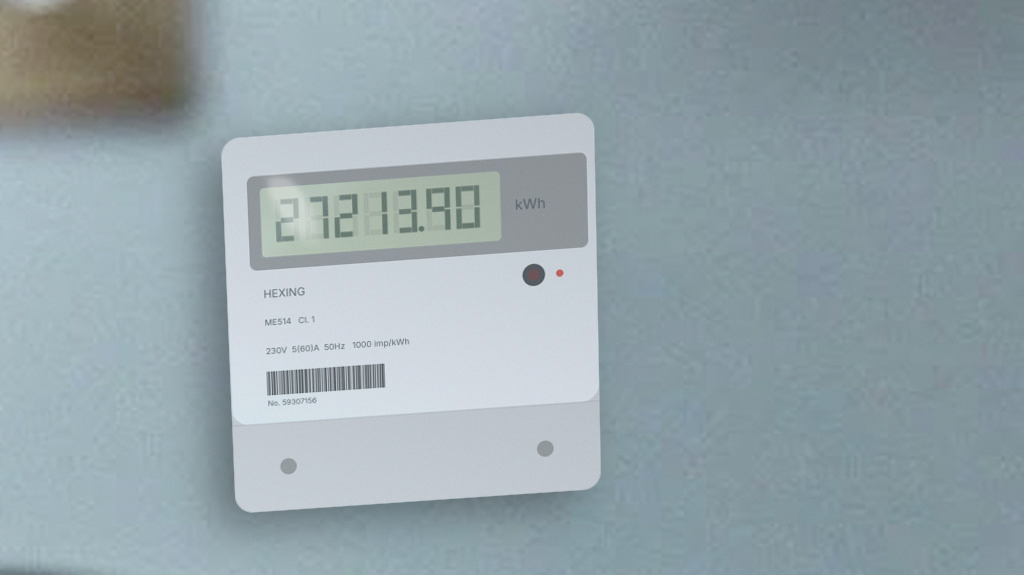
27213.90,kWh
